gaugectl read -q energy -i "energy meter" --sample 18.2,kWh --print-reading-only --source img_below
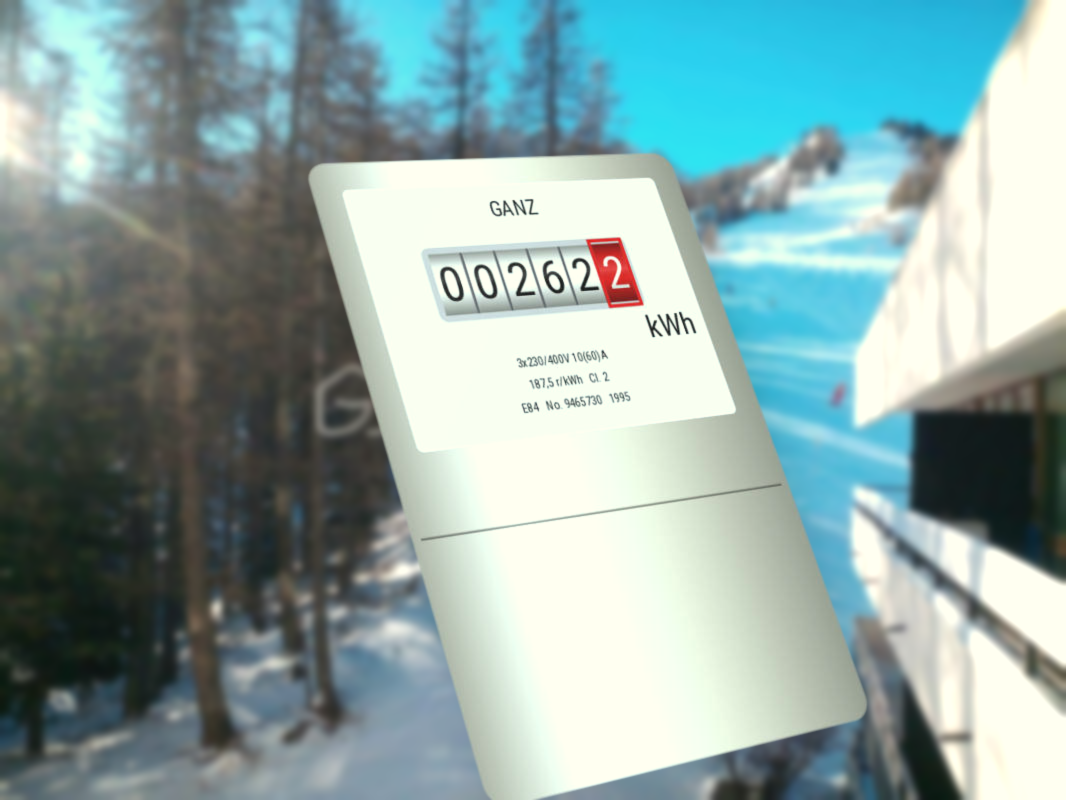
262.2,kWh
